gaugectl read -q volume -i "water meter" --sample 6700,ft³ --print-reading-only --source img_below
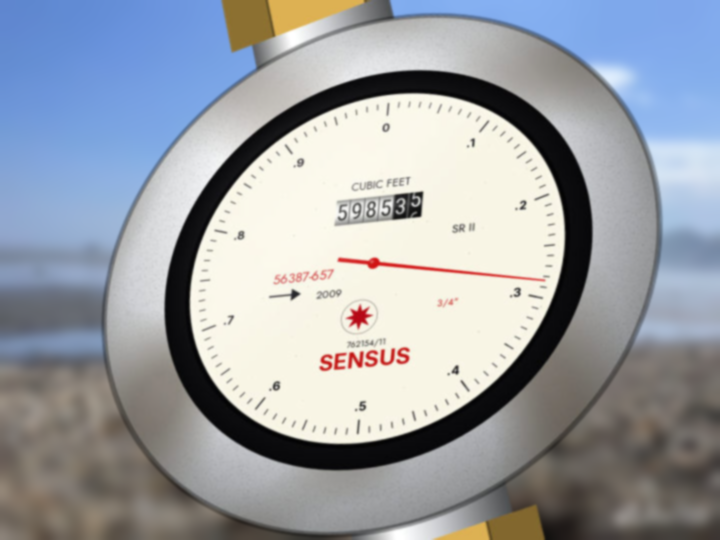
598535.28,ft³
